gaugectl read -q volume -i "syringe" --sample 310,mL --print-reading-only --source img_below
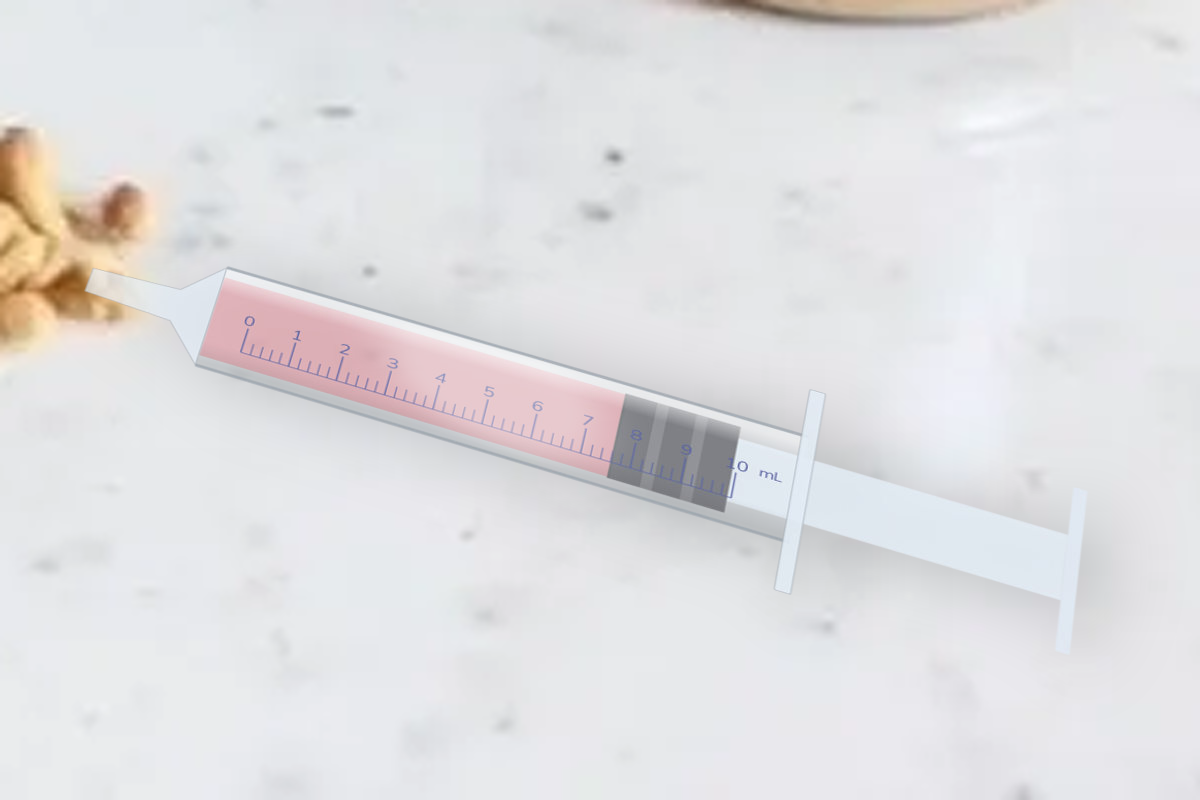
7.6,mL
